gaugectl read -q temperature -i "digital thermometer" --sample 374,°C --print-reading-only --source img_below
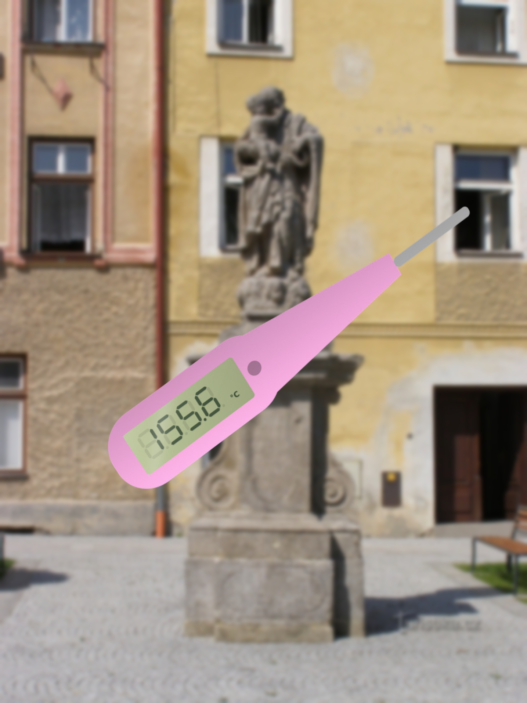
155.6,°C
